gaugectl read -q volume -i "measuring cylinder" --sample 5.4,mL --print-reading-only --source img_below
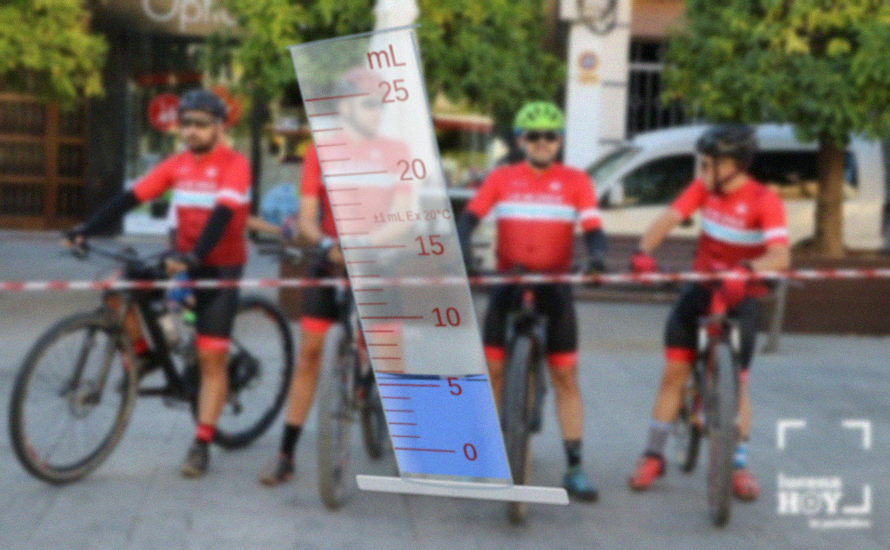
5.5,mL
